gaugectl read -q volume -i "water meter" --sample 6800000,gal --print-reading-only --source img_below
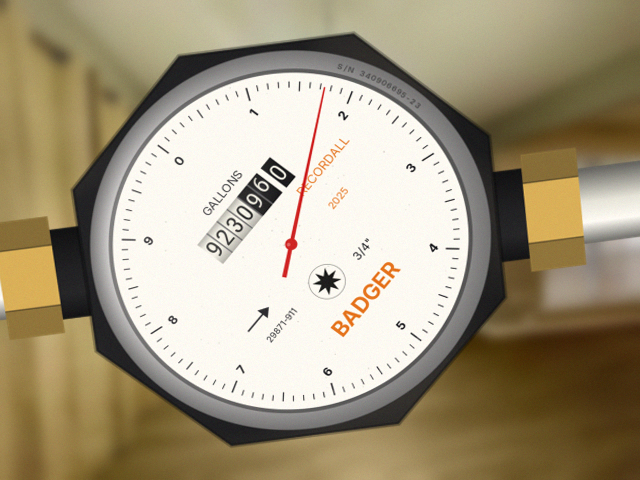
9230961.7,gal
